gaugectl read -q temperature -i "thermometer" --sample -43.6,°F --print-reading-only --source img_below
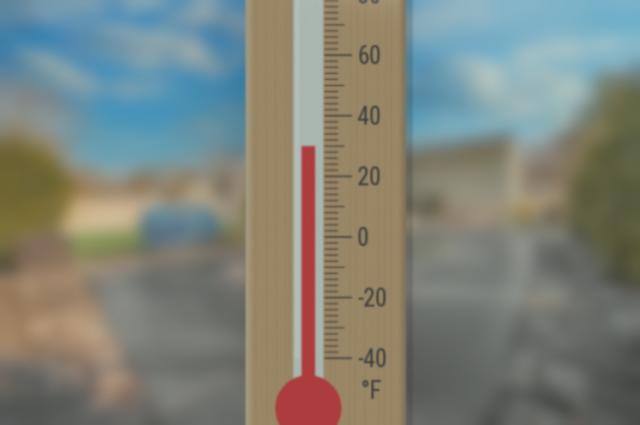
30,°F
